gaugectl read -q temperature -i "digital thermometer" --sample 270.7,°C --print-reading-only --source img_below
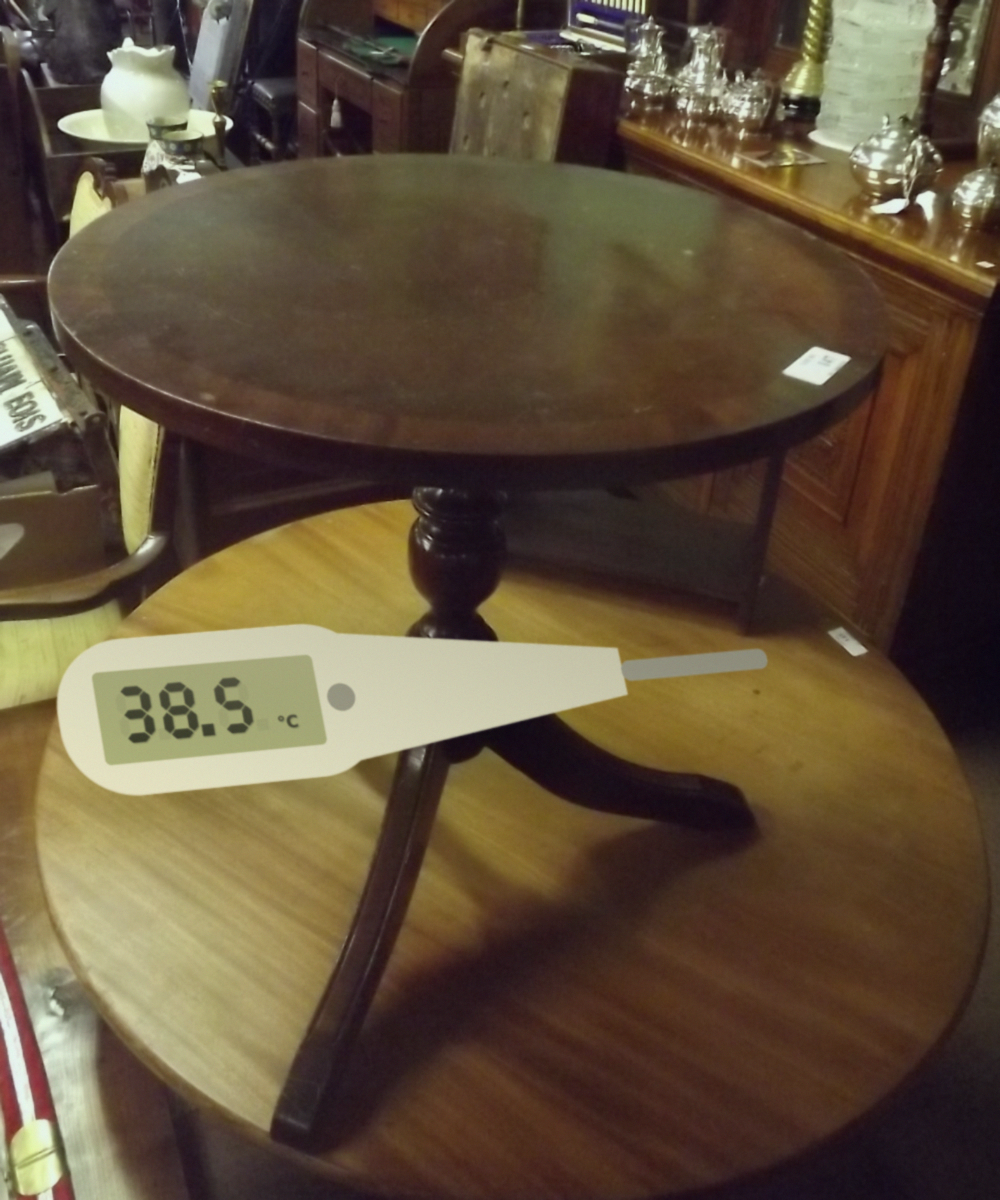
38.5,°C
